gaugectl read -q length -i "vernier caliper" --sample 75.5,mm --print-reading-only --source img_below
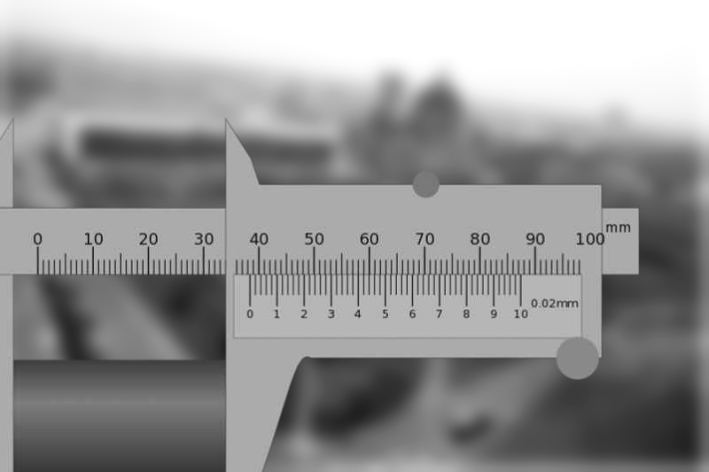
38.4,mm
